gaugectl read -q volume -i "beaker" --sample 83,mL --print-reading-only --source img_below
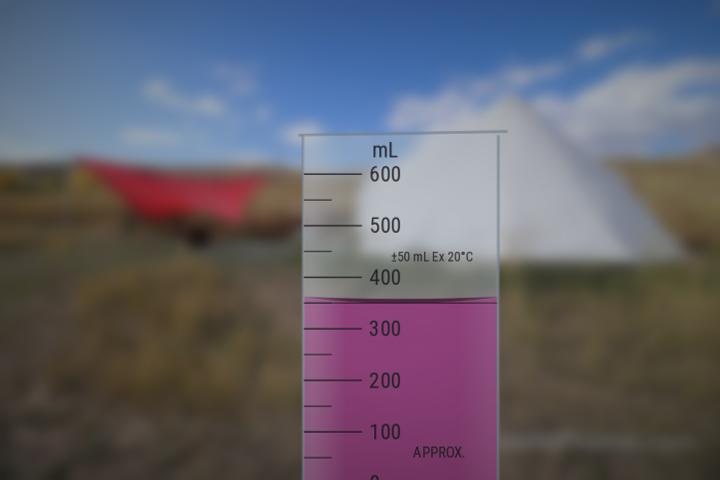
350,mL
